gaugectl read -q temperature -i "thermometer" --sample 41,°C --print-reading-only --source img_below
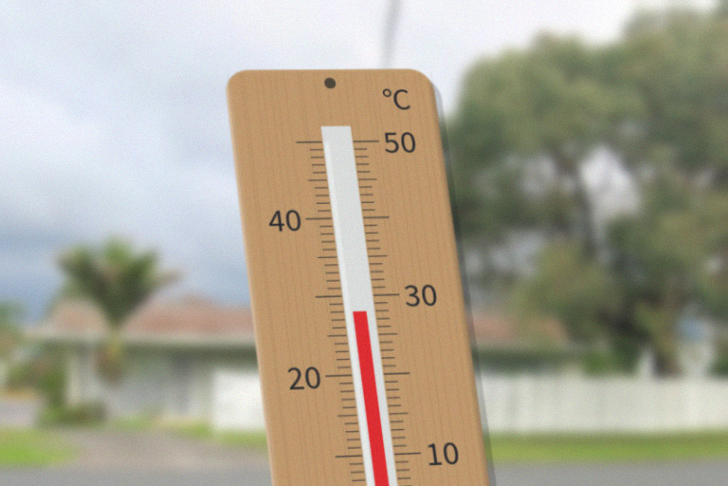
28,°C
